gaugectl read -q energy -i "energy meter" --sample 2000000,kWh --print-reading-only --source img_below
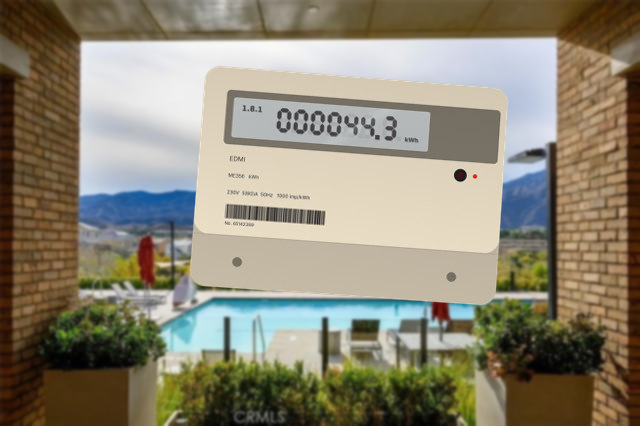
44.3,kWh
